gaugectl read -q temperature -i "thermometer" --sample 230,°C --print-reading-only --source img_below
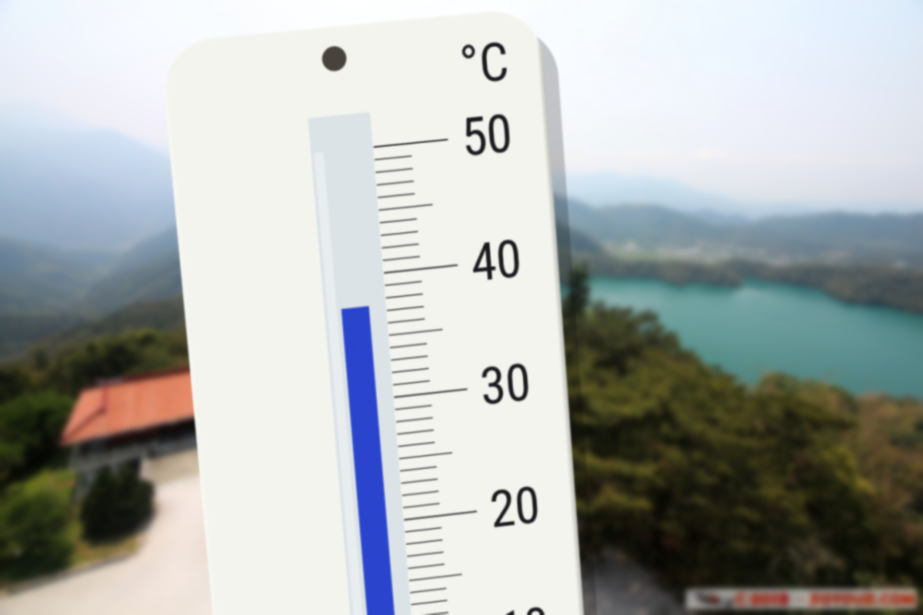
37.5,°C
